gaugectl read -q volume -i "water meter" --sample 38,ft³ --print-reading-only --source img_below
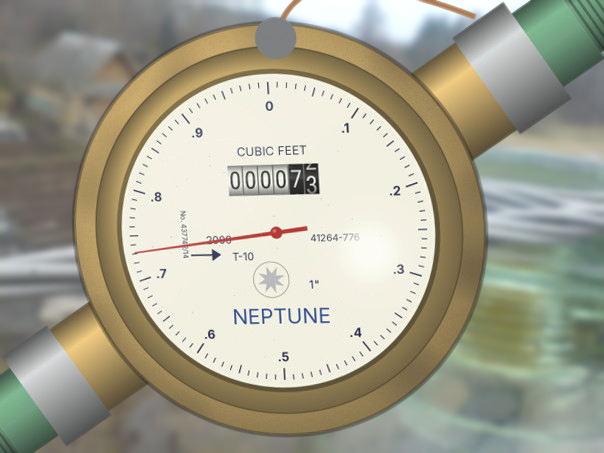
72.73,ft³
